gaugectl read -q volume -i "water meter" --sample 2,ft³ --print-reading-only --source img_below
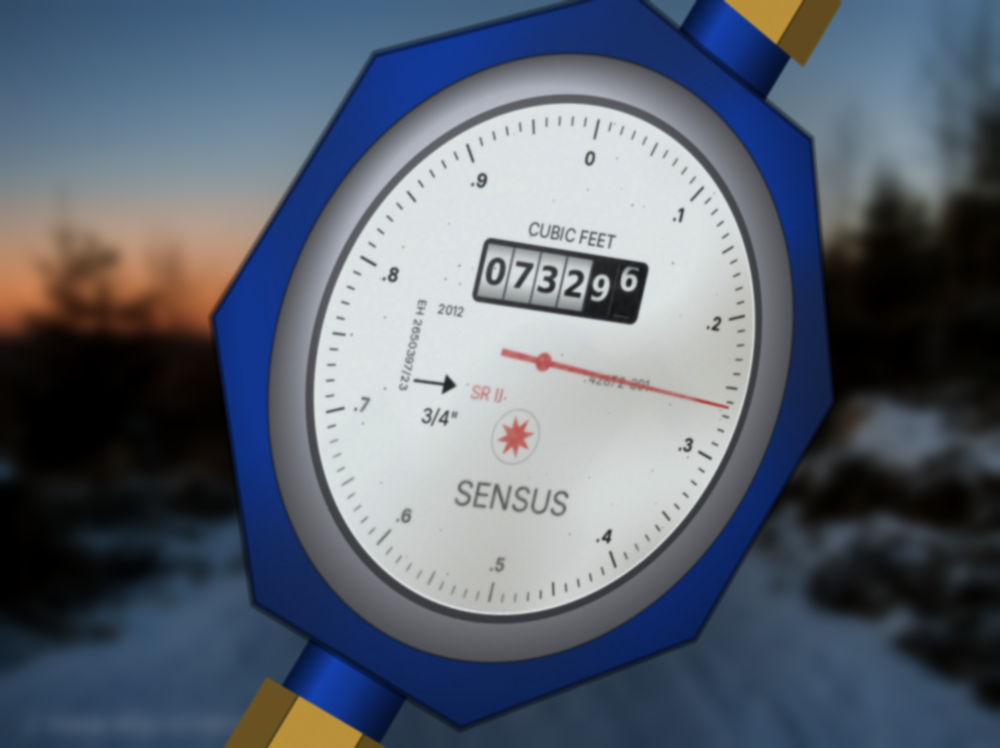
73296.26,ft³
